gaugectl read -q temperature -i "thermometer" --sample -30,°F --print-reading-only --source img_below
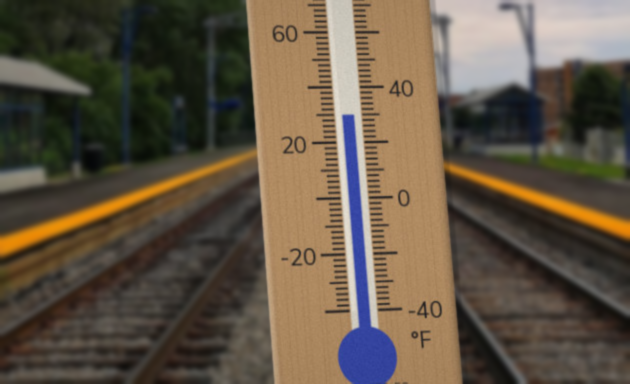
30,°F
